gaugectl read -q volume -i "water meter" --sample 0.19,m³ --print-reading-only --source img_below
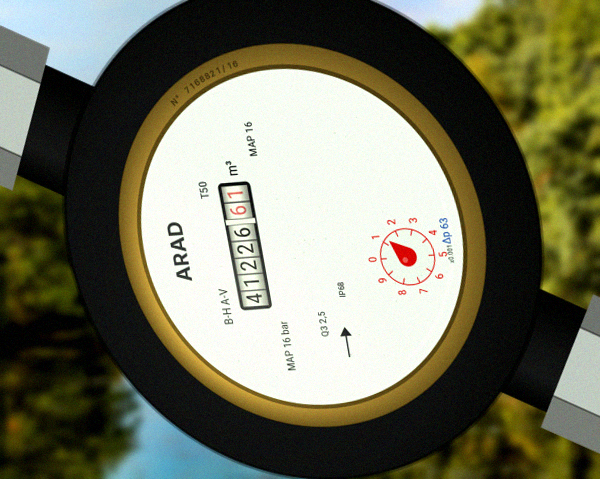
41226.611,m³
